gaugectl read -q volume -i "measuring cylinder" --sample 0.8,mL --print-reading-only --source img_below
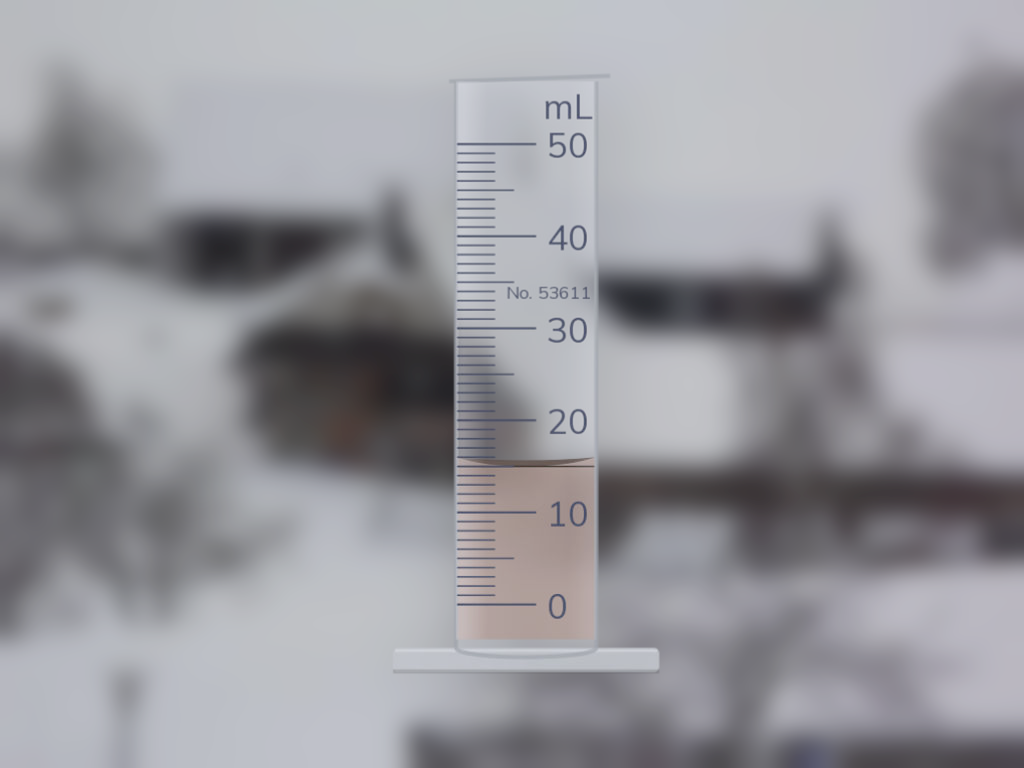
15,mL
